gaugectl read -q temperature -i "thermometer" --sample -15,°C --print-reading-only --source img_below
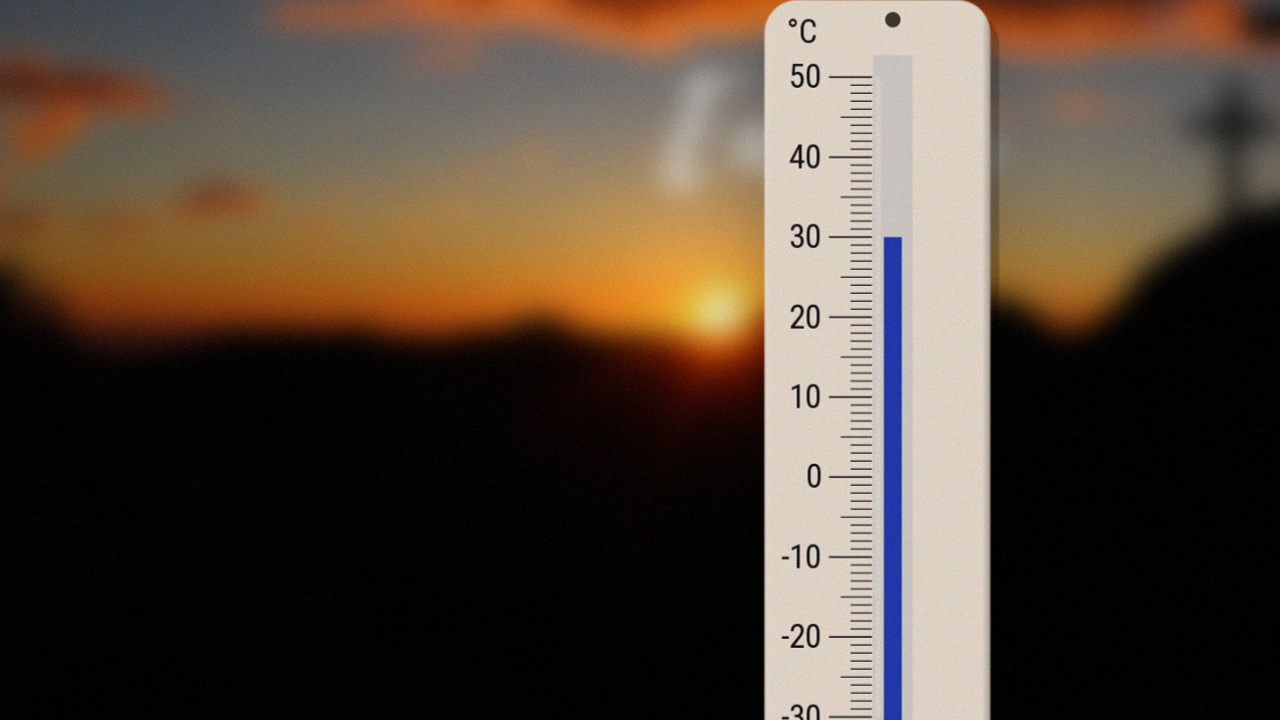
30,°C
